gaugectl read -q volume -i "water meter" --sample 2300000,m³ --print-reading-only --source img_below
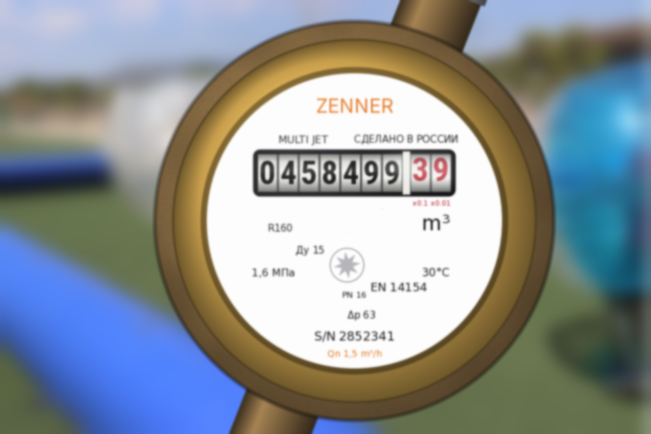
458499.39,m³
